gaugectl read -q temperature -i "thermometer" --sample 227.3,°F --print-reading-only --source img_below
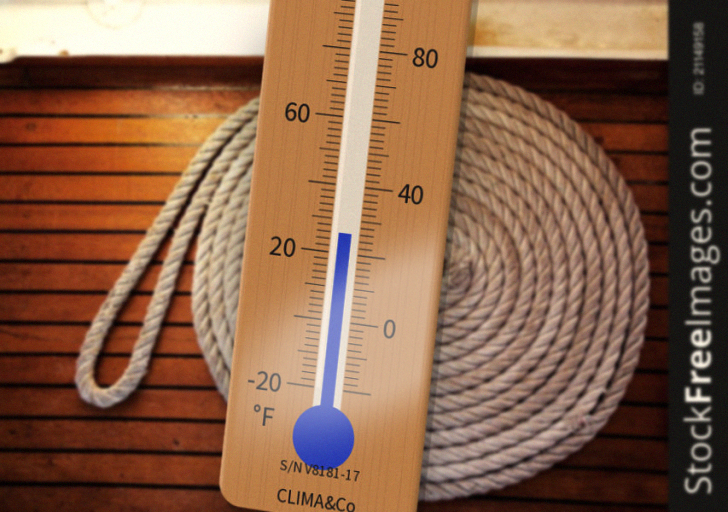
26,°F
